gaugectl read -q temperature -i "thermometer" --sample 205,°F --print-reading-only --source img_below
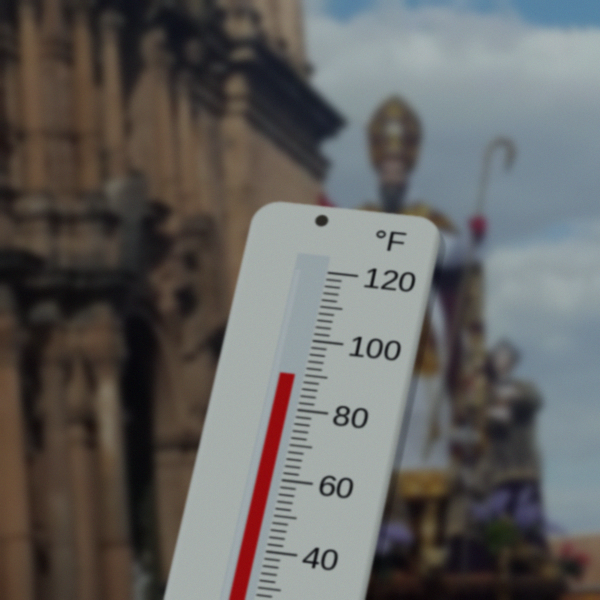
90,°F
